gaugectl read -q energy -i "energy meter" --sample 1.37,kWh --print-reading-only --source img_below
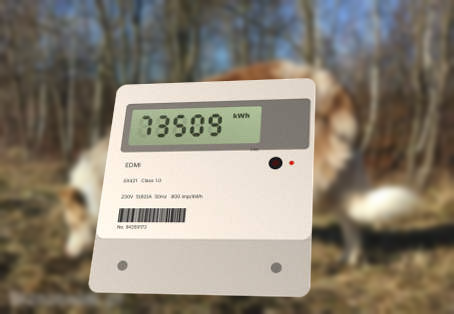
73509,kWh
